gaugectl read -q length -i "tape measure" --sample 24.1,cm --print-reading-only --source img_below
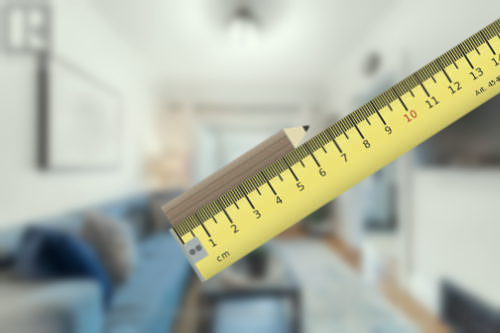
6.5,cm
